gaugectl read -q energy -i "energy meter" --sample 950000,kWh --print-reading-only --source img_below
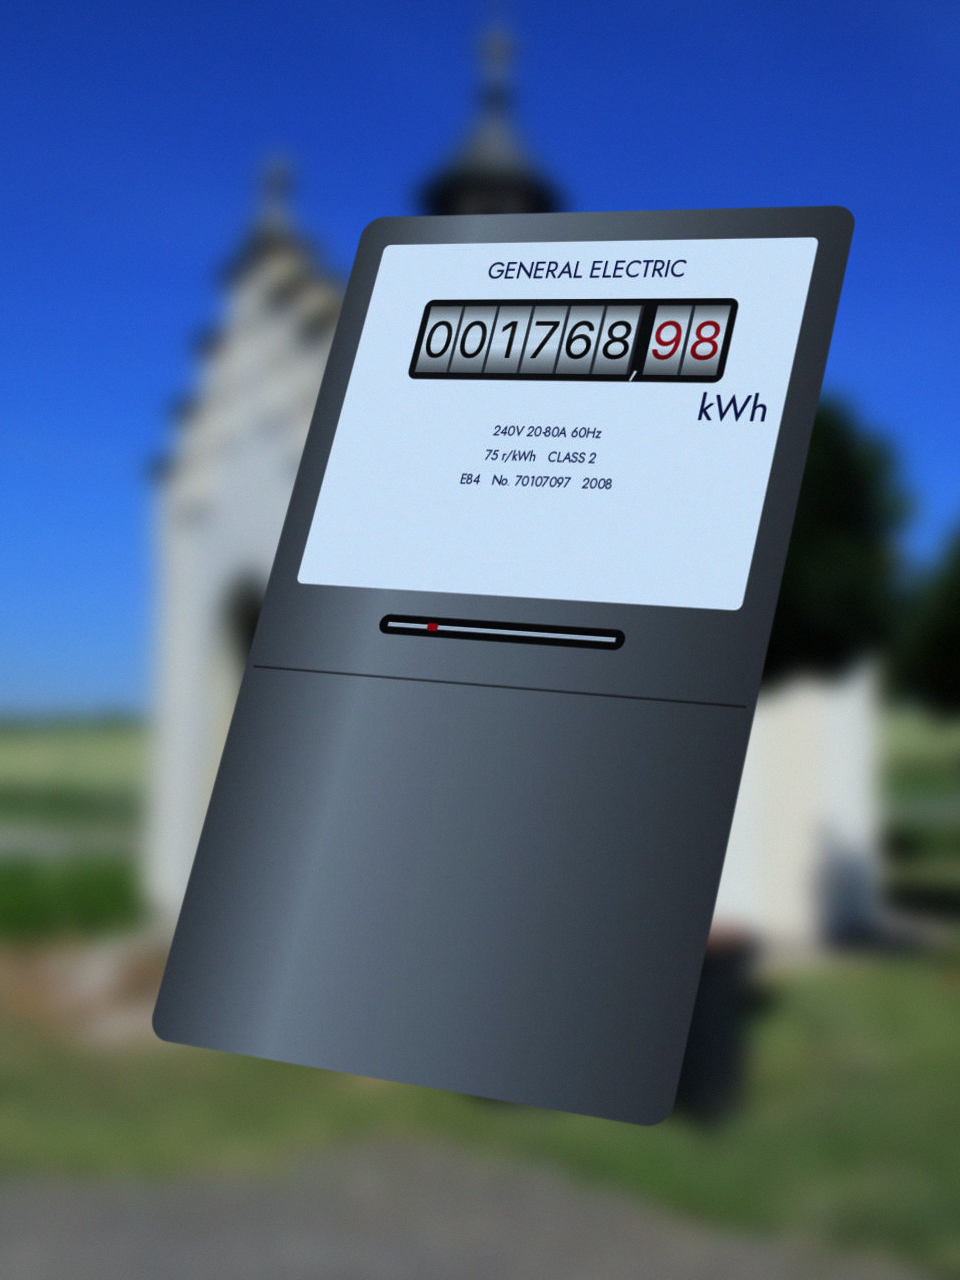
1768.98,kWh
